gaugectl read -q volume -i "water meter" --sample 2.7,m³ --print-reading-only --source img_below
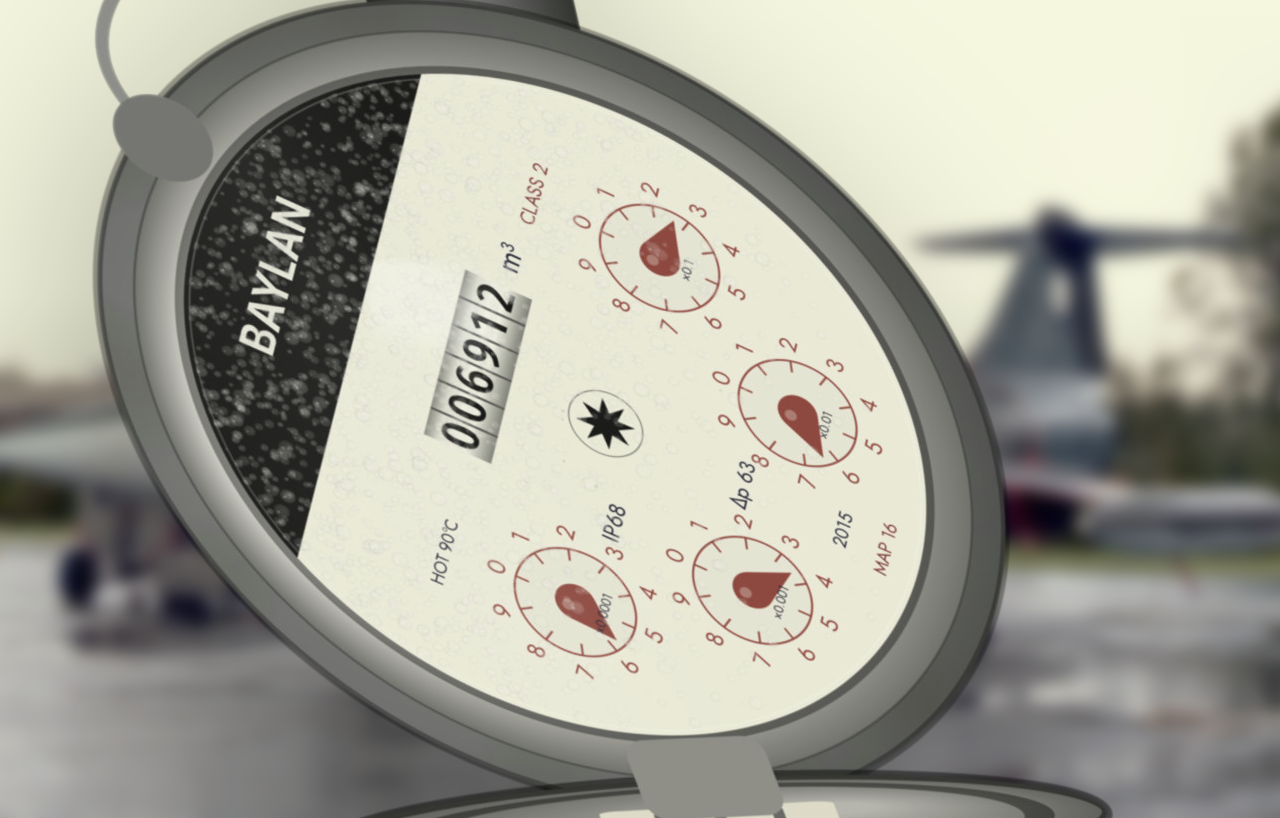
6912.2635,m³
